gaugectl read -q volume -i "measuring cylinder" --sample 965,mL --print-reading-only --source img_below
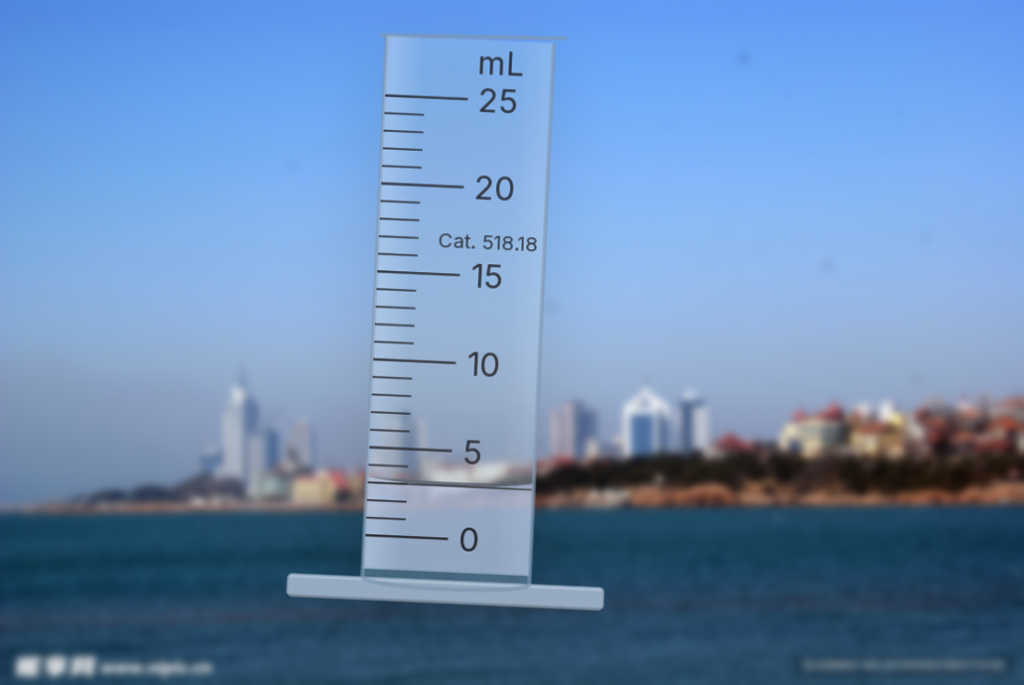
3,mL
